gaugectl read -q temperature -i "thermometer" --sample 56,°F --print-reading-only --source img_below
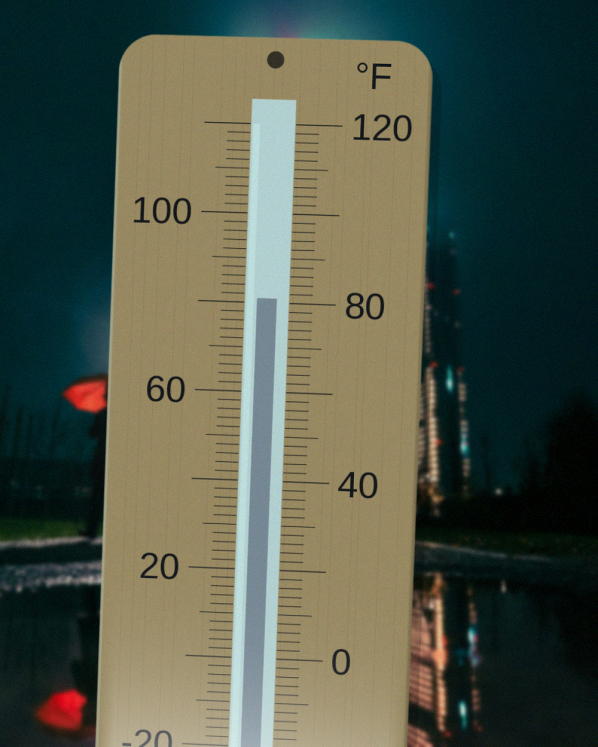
81,°F
